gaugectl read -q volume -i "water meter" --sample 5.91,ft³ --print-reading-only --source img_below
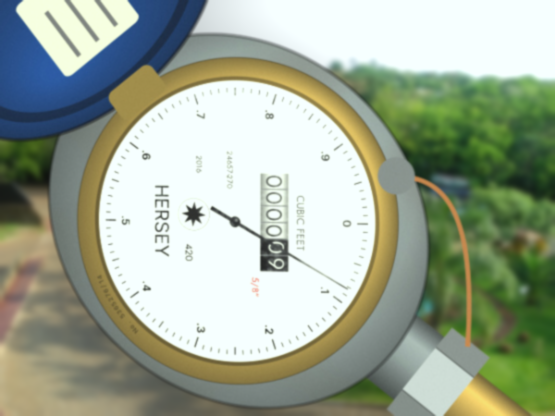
9.08,ft³
